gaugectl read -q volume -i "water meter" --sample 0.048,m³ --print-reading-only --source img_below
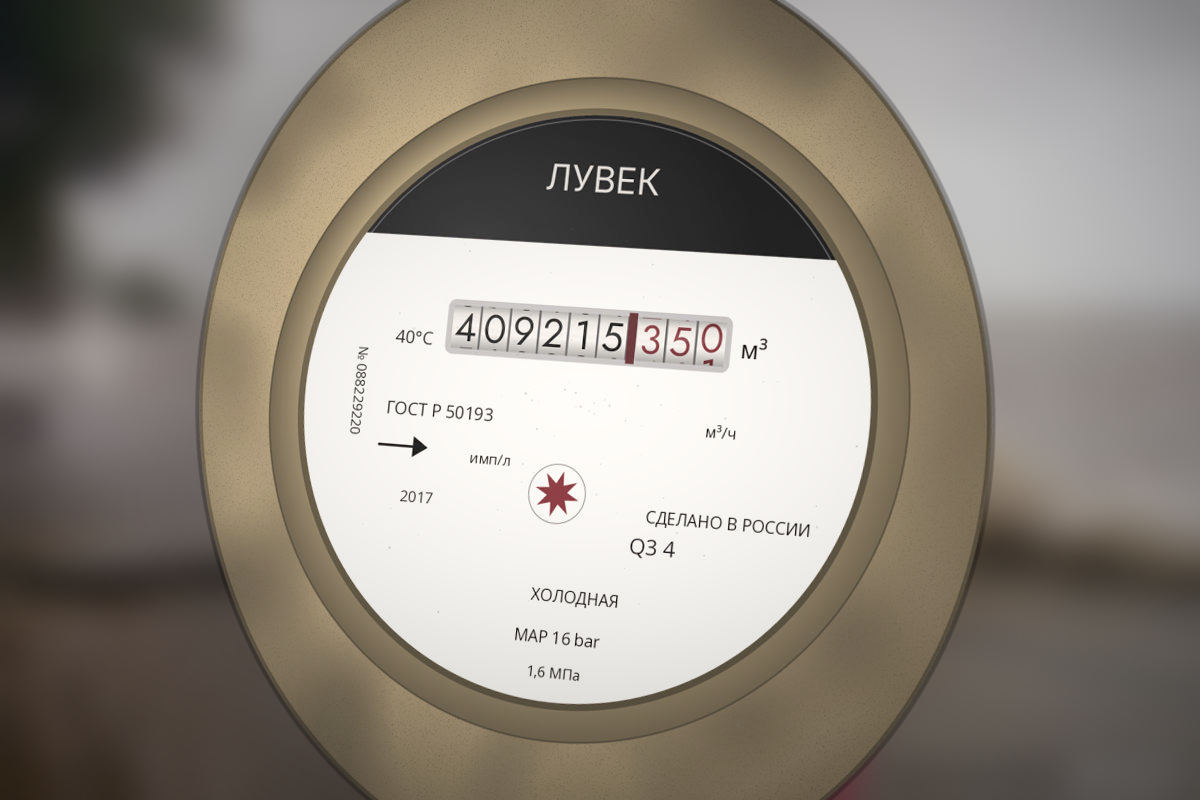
409215.350,m³
